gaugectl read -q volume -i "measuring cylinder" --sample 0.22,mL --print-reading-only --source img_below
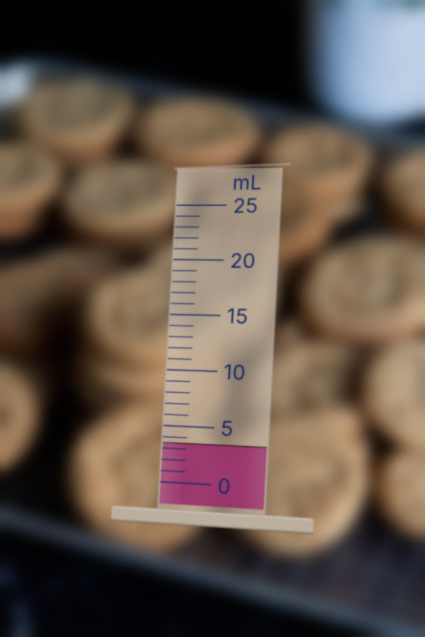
3.5,mL
